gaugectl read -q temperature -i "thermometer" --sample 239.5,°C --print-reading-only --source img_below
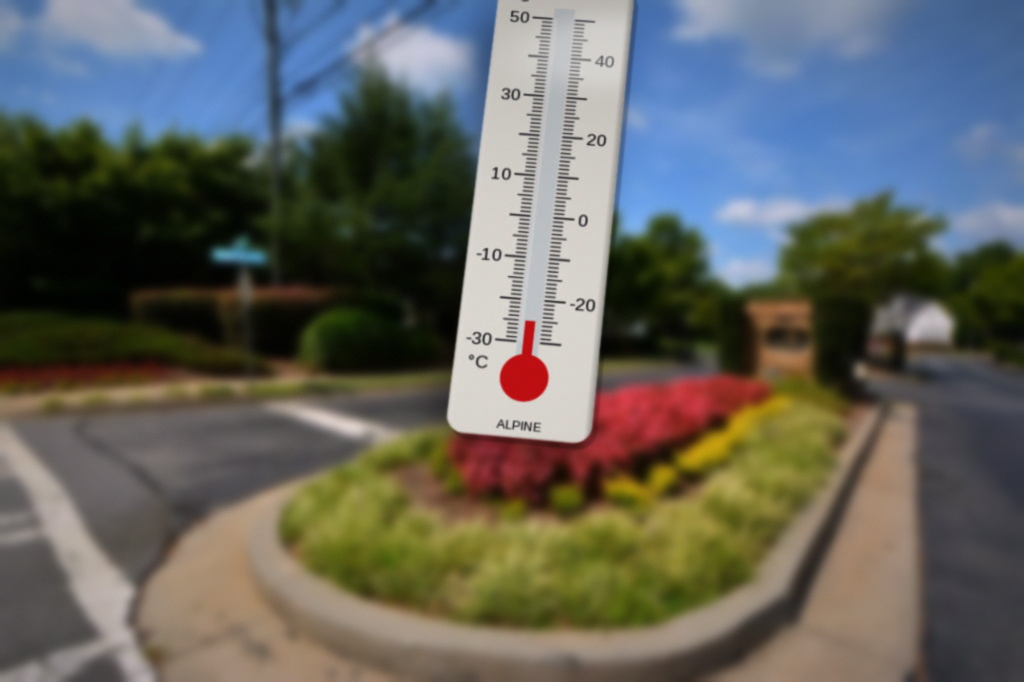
-25,°C
